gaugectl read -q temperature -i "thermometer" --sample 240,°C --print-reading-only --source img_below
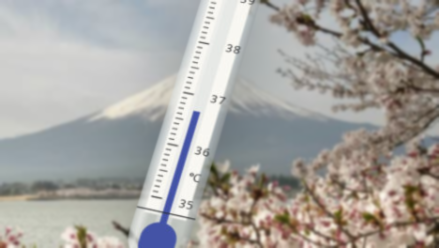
36.7,°C
